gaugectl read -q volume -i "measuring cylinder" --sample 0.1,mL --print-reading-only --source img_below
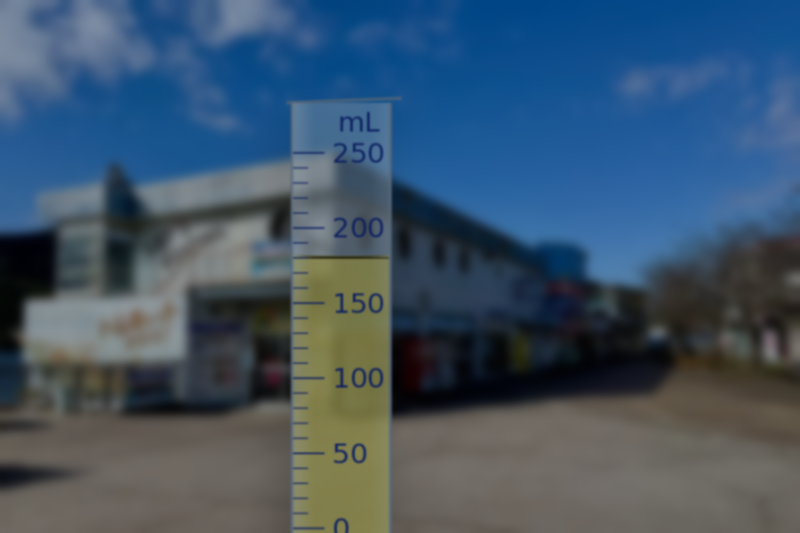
180,mL
